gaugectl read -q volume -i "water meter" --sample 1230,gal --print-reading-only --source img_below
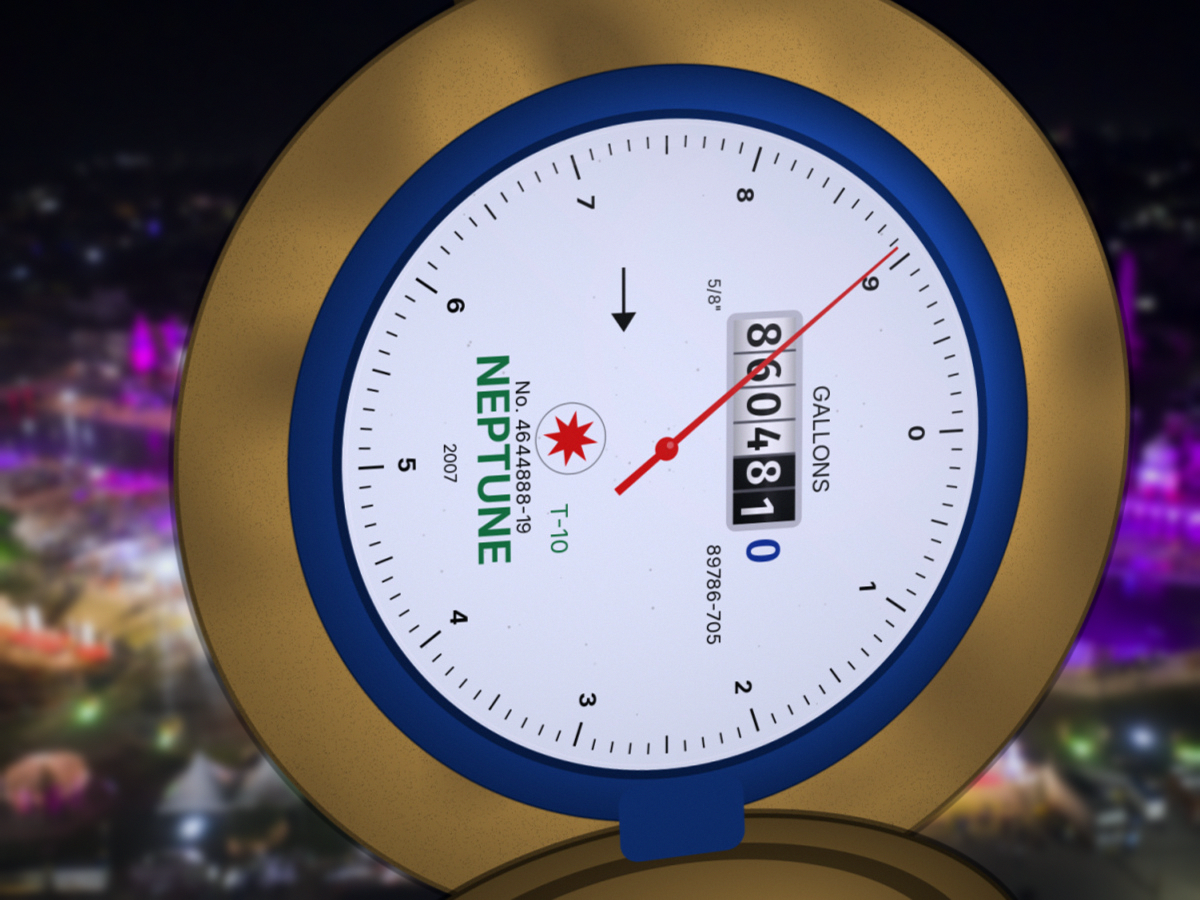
8604808.9,gal
